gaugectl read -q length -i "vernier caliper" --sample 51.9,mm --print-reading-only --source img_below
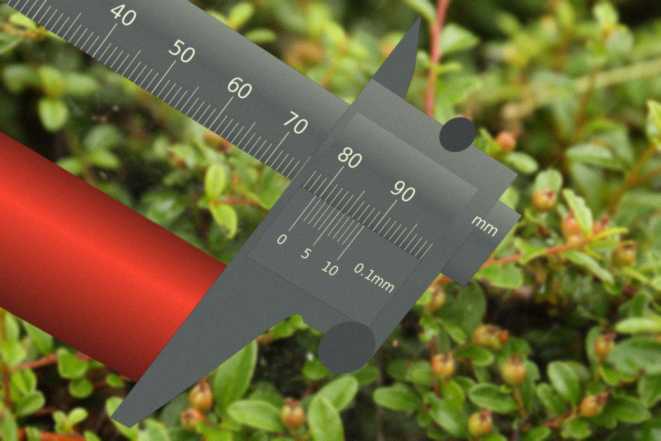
79.4,mm
